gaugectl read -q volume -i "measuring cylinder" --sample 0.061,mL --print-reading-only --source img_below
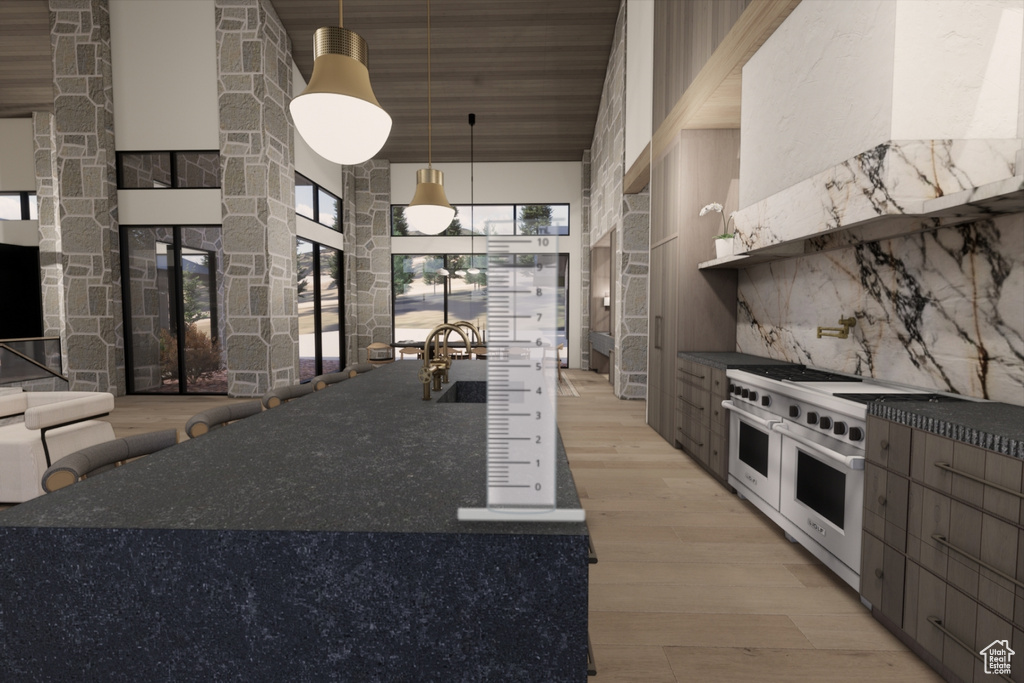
9,mL
